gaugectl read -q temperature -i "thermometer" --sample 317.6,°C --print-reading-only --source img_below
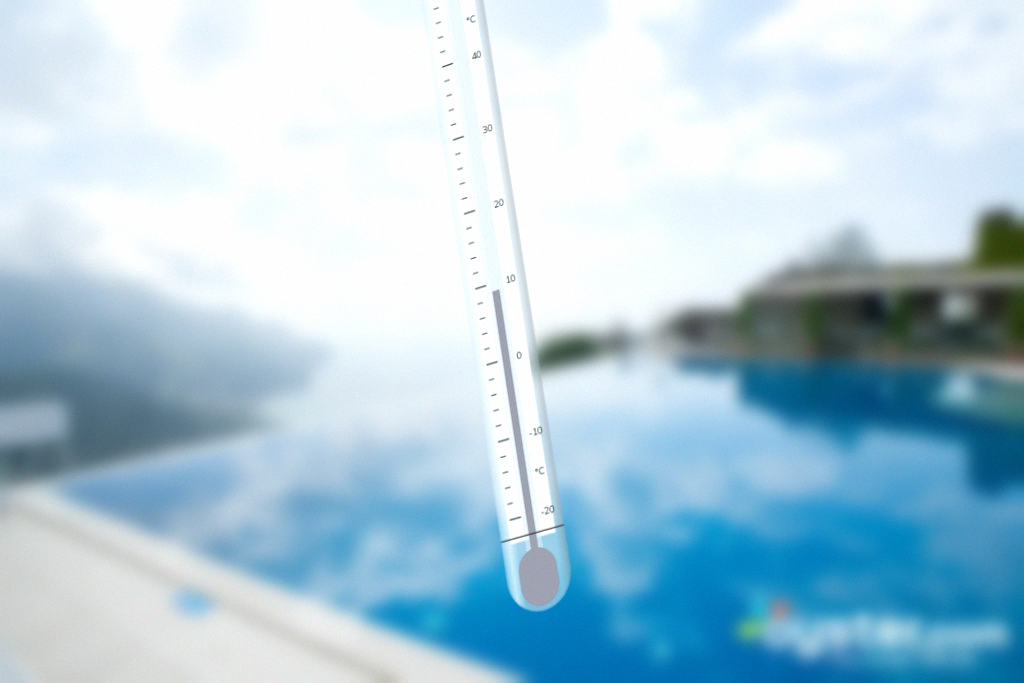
9,°C
